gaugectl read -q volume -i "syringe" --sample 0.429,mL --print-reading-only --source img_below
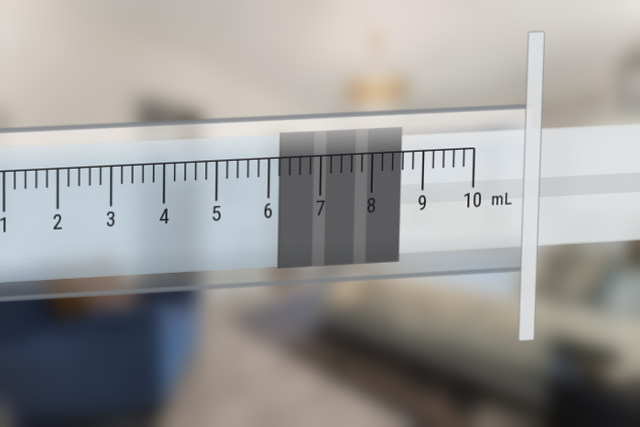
6.2,mL
